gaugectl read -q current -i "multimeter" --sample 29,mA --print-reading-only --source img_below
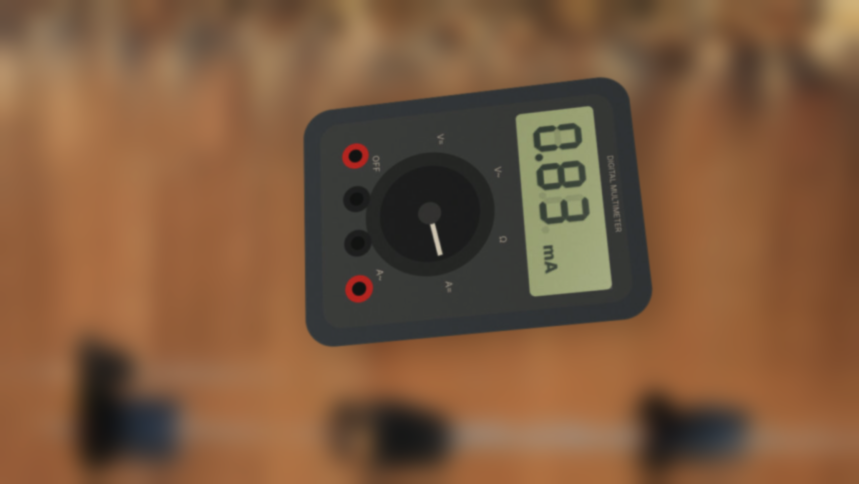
0.83,mA
